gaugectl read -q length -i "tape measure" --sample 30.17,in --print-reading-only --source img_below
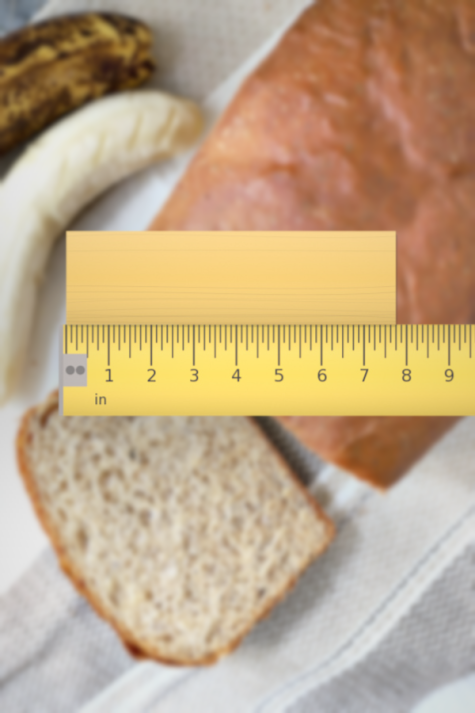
7.75,in
